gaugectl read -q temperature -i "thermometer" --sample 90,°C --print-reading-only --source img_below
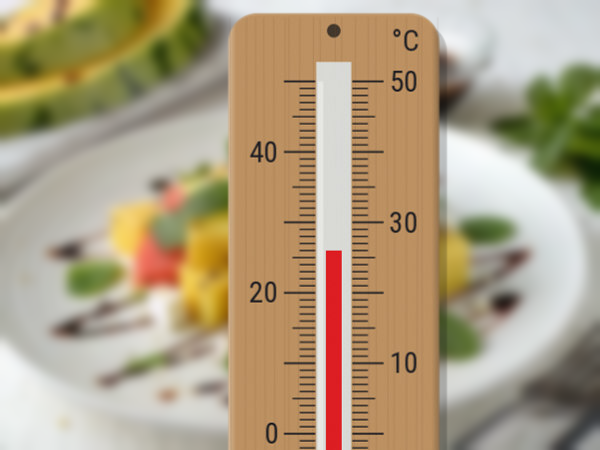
26,°C
